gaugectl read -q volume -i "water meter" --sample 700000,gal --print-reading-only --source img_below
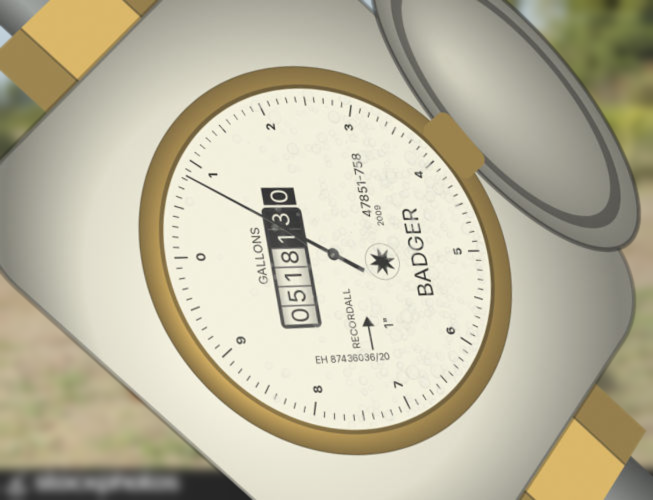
518130.8,gal
